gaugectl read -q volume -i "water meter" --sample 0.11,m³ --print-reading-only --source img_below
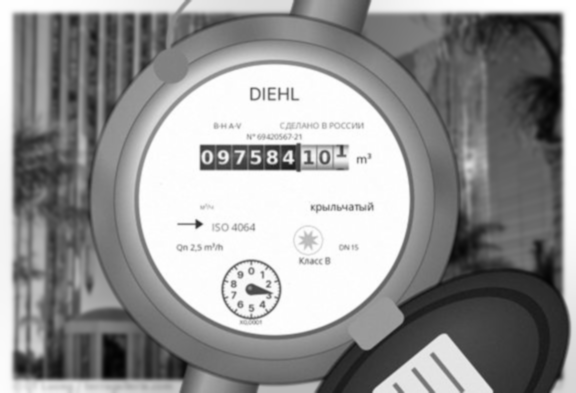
97584.1012,m³
